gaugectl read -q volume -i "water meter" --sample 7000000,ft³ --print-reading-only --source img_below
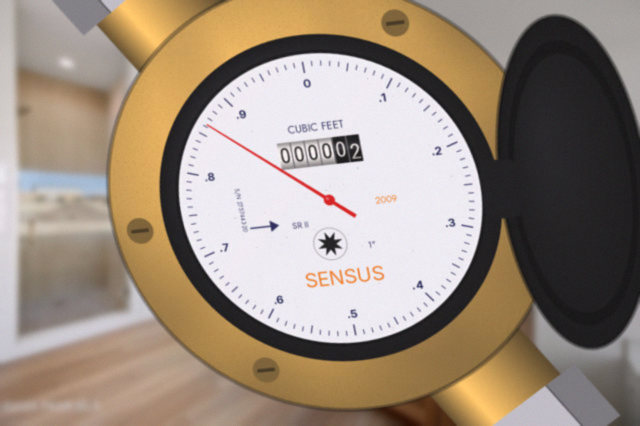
1.86,ft³
